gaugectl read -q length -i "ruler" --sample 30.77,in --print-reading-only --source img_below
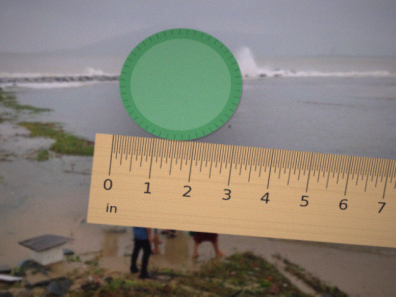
3,in
